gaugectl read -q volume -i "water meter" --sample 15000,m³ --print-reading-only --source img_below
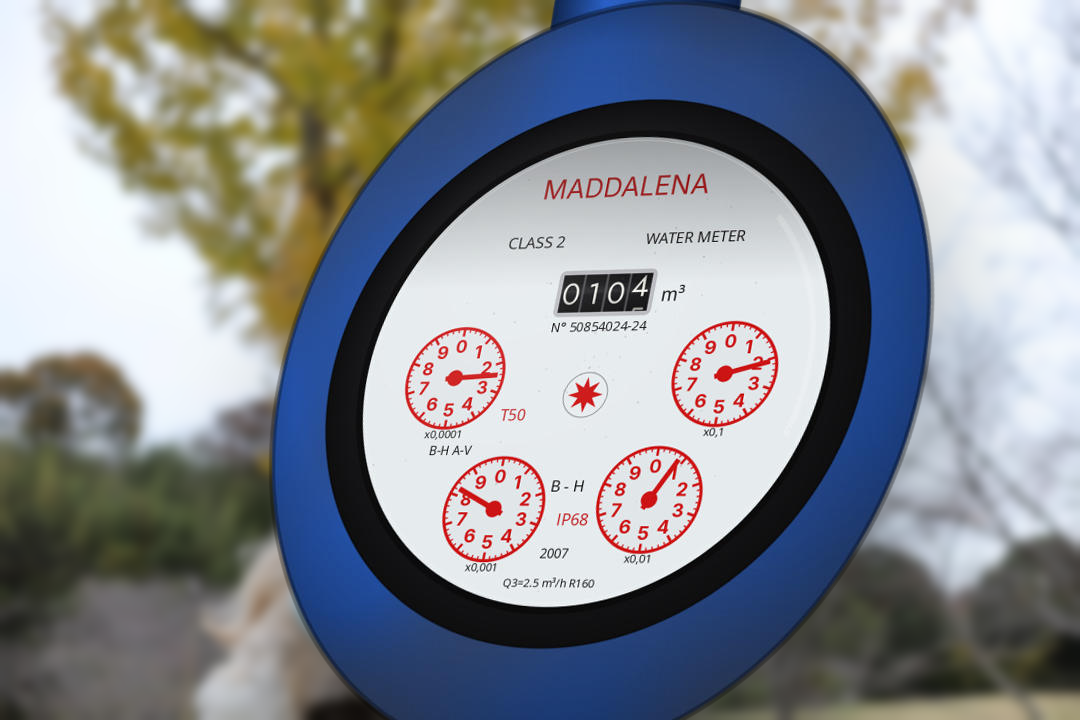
104.2082,m³
